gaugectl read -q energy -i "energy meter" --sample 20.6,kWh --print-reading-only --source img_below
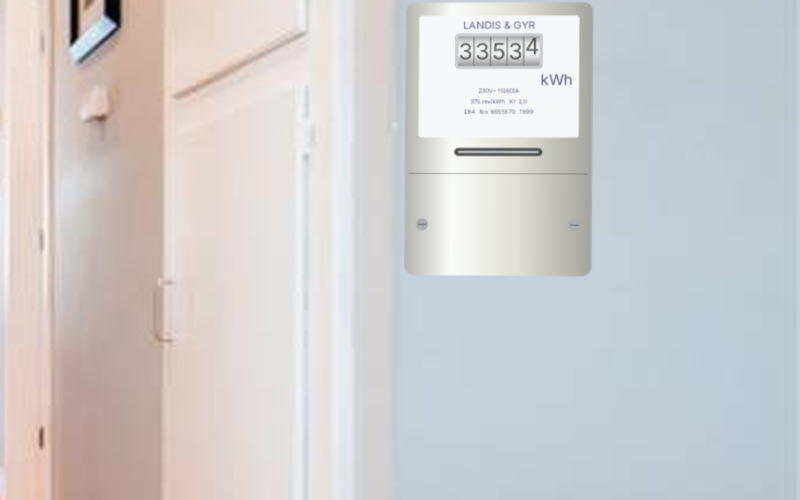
33534,kWh
